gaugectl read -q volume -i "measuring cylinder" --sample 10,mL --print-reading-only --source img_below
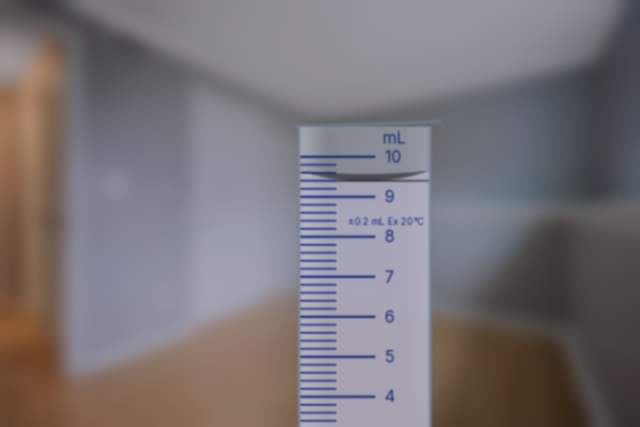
9.4,mL
